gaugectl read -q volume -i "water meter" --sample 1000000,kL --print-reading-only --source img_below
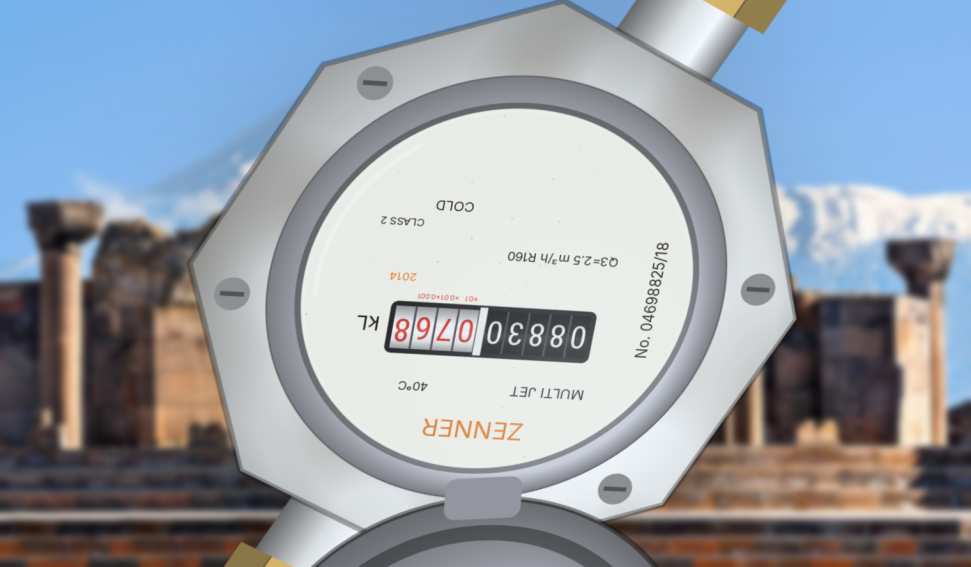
8830.0768,kL
